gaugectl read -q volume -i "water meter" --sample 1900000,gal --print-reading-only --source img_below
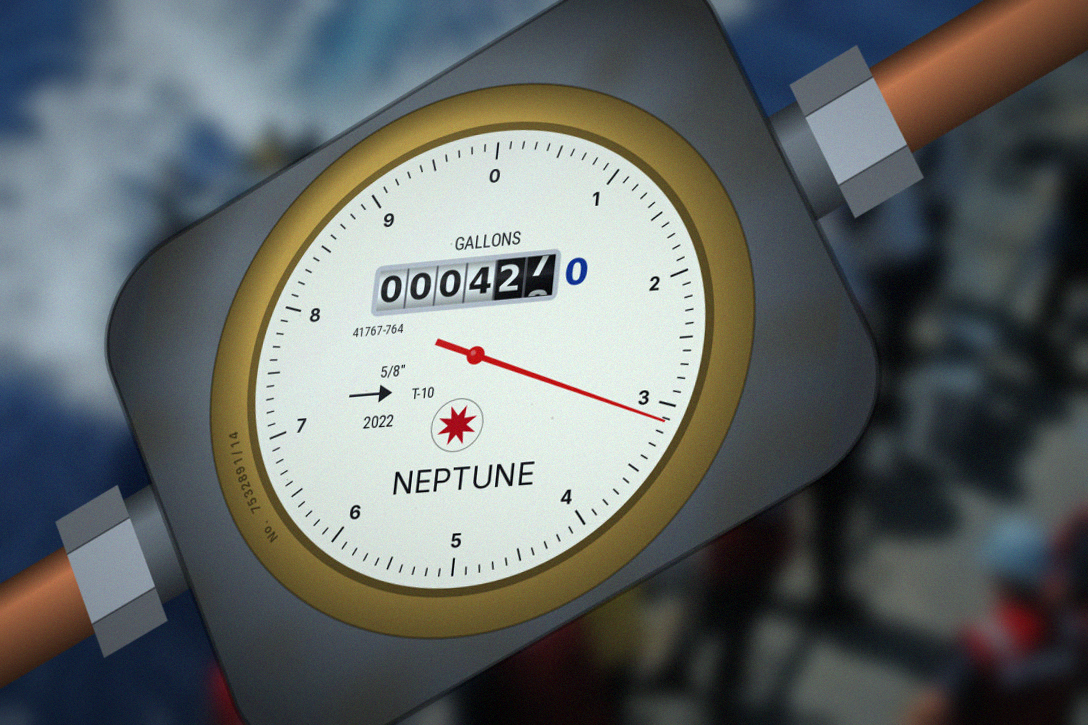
4273.1,gal
